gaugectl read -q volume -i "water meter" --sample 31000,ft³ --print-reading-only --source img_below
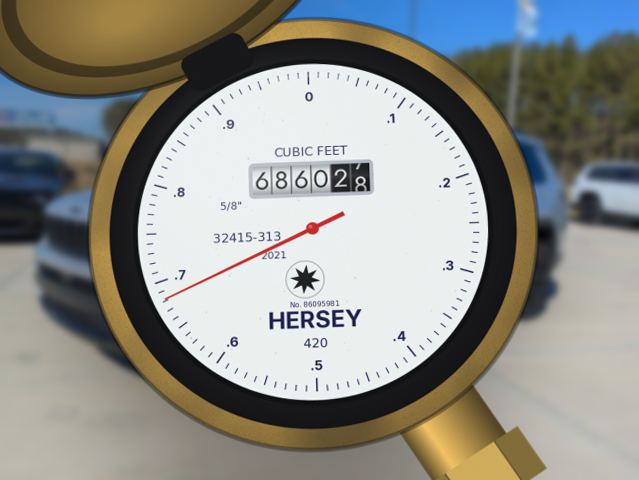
686027.68,ft³
